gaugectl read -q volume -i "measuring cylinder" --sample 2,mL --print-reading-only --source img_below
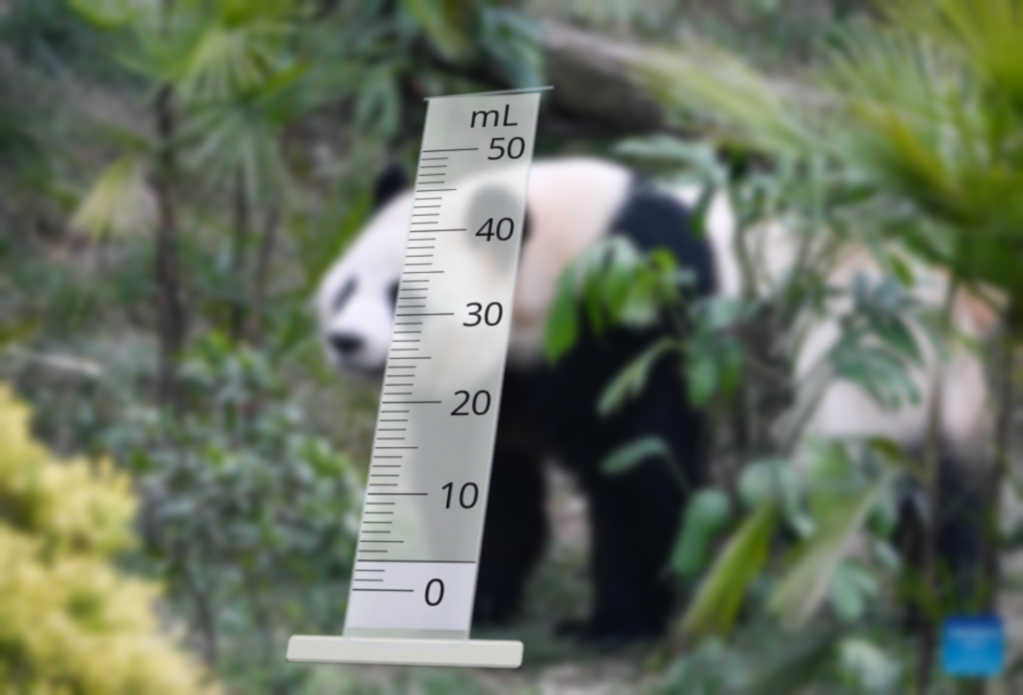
3,mL
